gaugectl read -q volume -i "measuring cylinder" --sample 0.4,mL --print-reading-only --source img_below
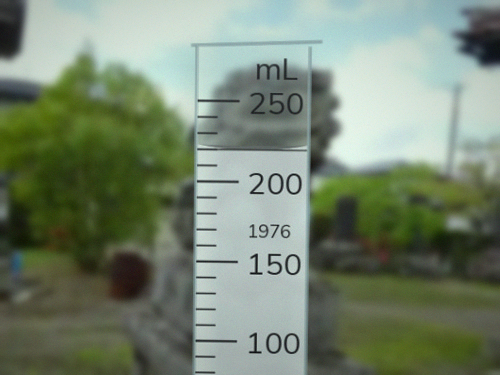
220,mL
